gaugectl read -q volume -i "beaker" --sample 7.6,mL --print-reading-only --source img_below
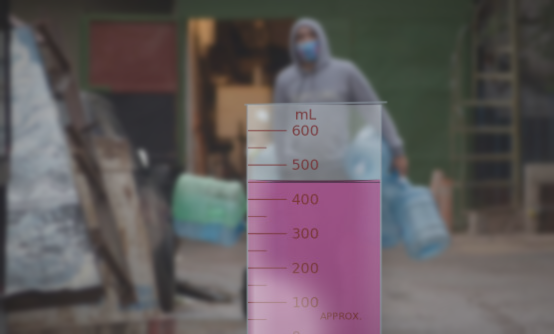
450,mL
